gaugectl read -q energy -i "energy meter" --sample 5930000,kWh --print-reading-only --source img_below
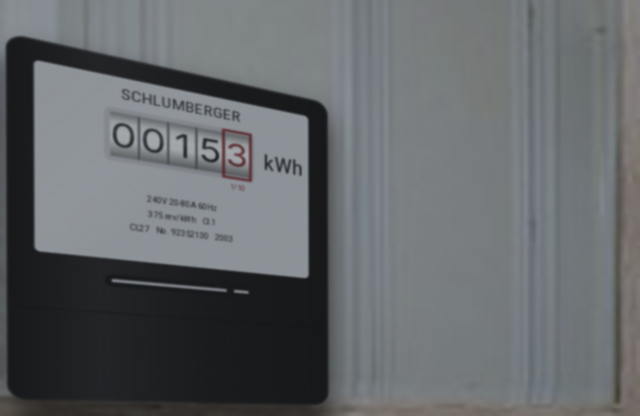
15.3,kWh
